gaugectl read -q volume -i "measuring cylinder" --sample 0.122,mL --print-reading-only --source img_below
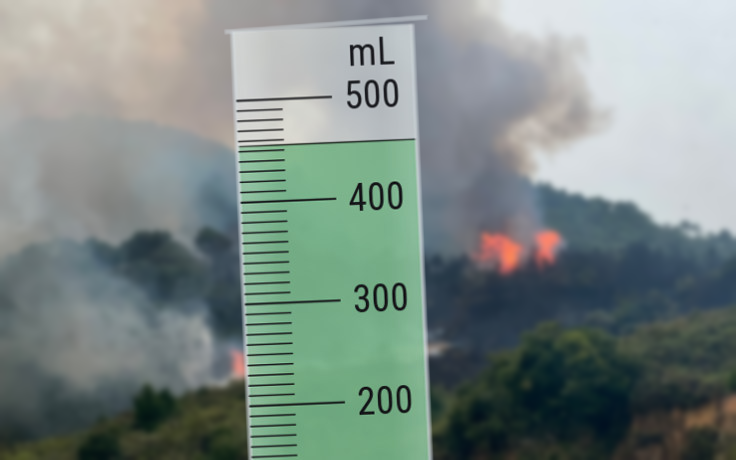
455,mL
